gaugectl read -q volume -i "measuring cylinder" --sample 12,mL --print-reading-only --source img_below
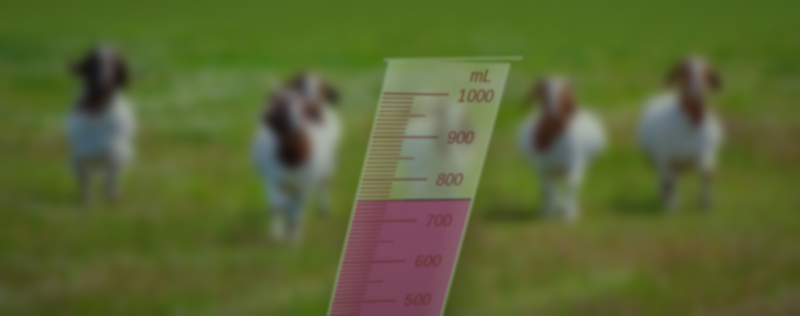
750,mL
